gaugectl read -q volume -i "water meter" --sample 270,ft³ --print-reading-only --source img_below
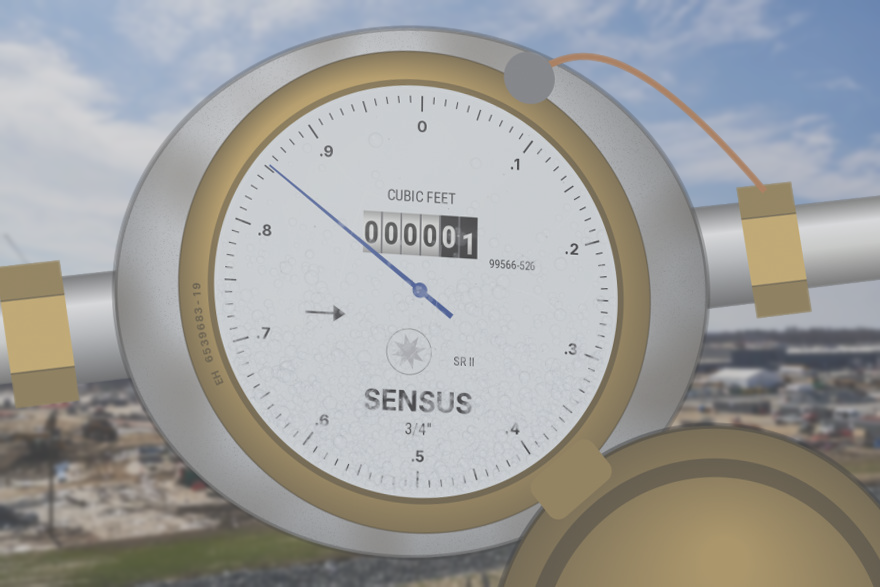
0.85,ft³
